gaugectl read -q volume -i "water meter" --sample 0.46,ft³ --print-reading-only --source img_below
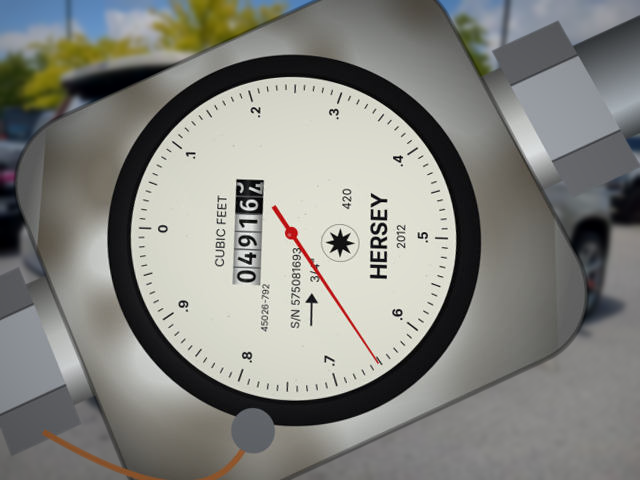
49163.65,ft³
